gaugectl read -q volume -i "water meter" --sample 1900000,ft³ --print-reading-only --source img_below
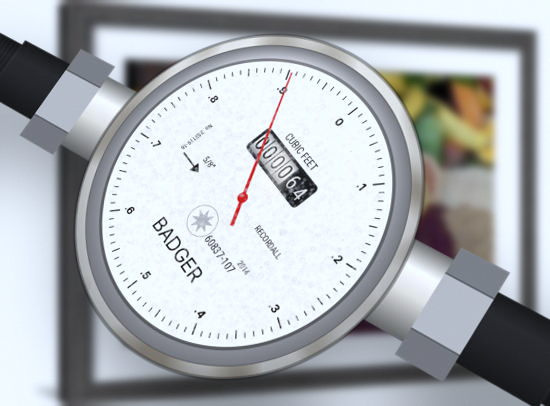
63.90,ft³
